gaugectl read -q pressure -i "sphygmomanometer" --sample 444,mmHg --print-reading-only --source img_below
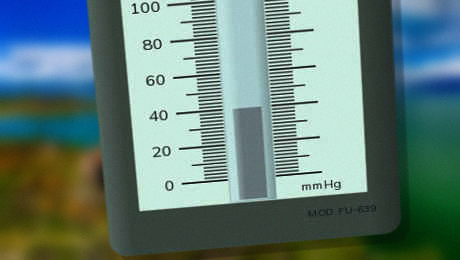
40,mmHg
